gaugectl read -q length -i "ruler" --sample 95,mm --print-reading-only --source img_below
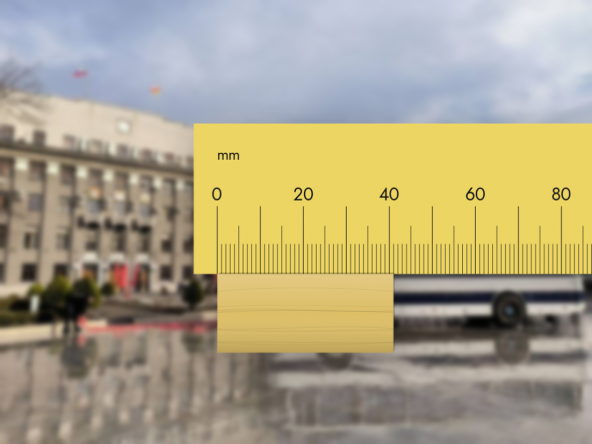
41,mm
